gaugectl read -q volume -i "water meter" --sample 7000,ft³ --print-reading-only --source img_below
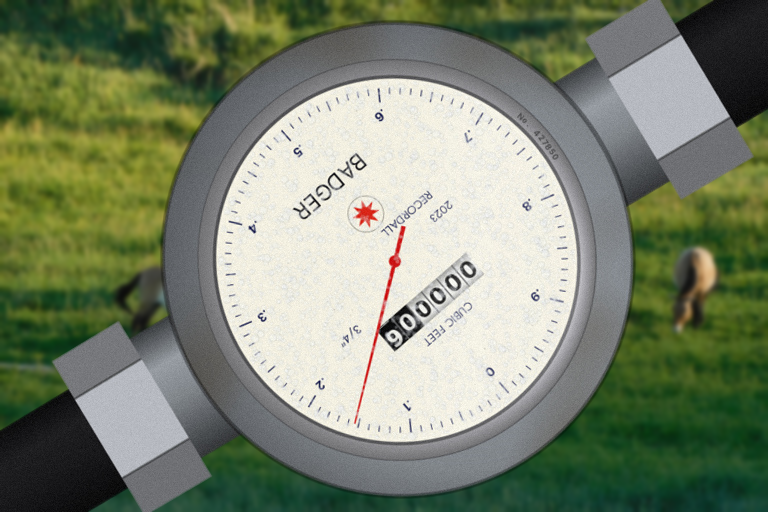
6.15,ft³
